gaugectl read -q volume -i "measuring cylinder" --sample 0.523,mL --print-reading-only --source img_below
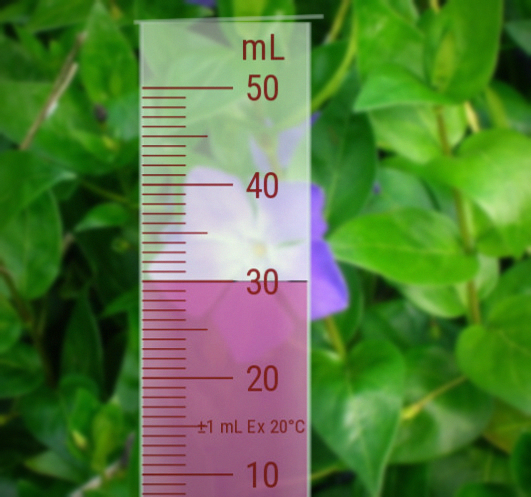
30,mL
